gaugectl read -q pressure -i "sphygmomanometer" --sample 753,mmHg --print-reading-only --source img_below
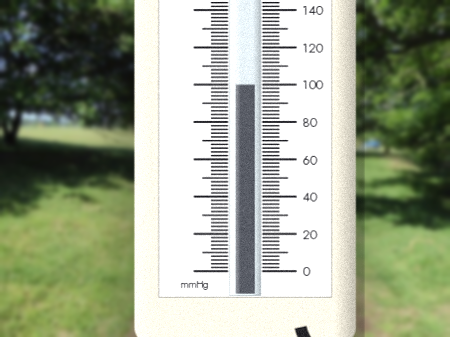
100,mmHg
